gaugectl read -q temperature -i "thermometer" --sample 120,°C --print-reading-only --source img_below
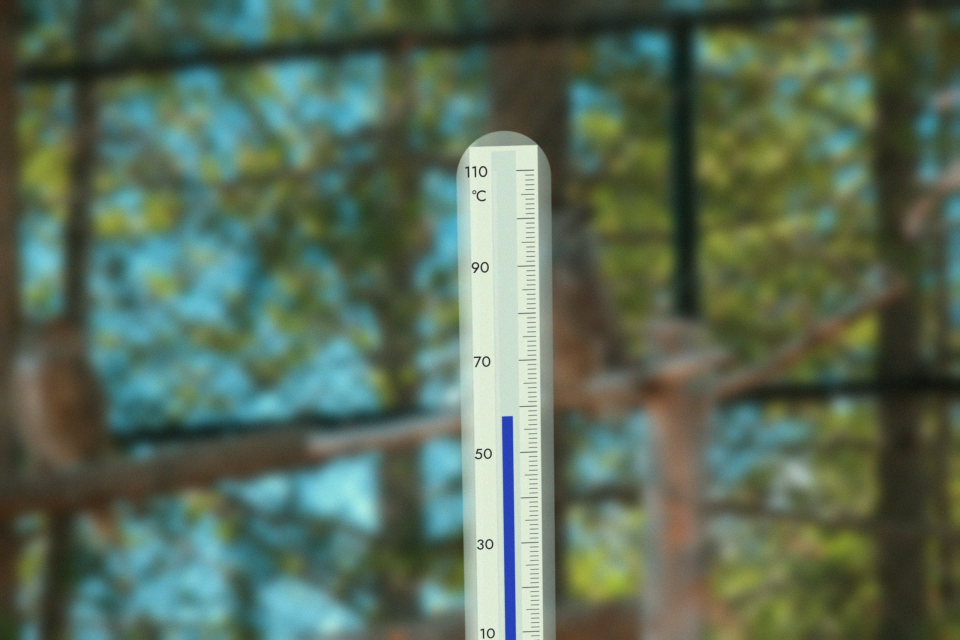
58,°C
